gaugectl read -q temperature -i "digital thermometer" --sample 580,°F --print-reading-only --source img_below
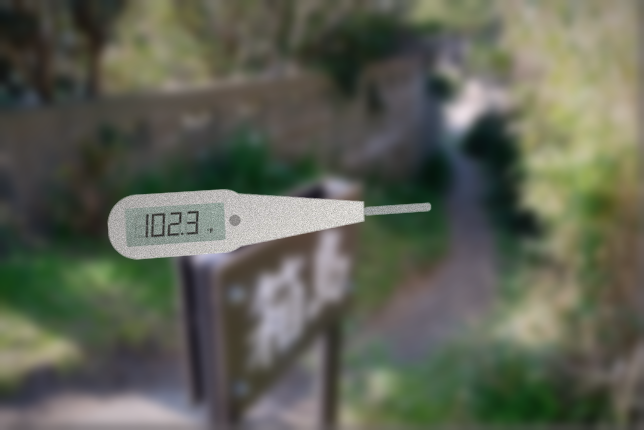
102.3,°F
